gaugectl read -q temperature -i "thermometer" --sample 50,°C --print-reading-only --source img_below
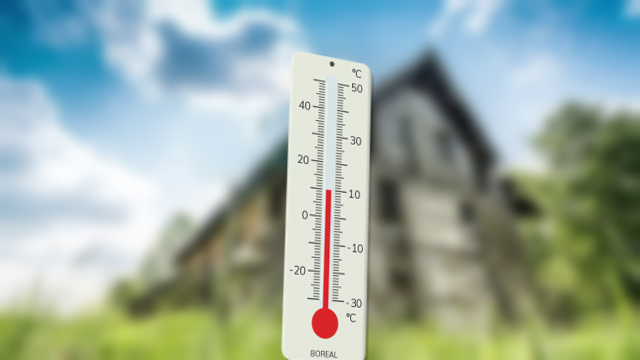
10,°C
